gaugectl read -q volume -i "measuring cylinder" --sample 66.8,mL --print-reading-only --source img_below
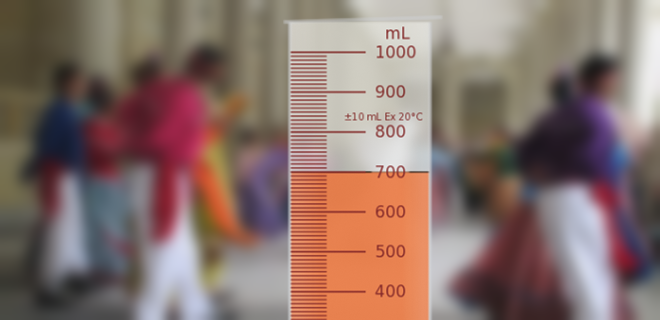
700,mL
